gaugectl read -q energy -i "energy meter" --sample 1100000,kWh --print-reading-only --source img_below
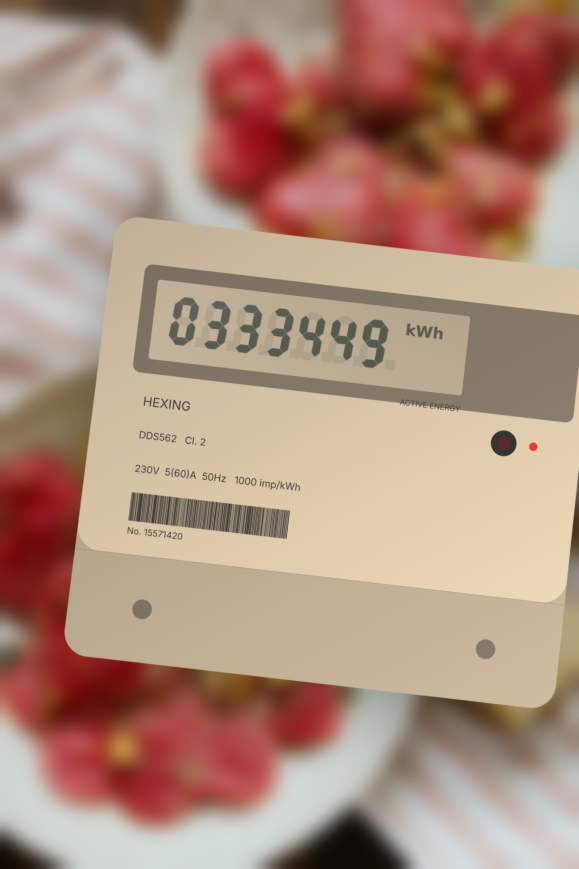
333449,kWh
